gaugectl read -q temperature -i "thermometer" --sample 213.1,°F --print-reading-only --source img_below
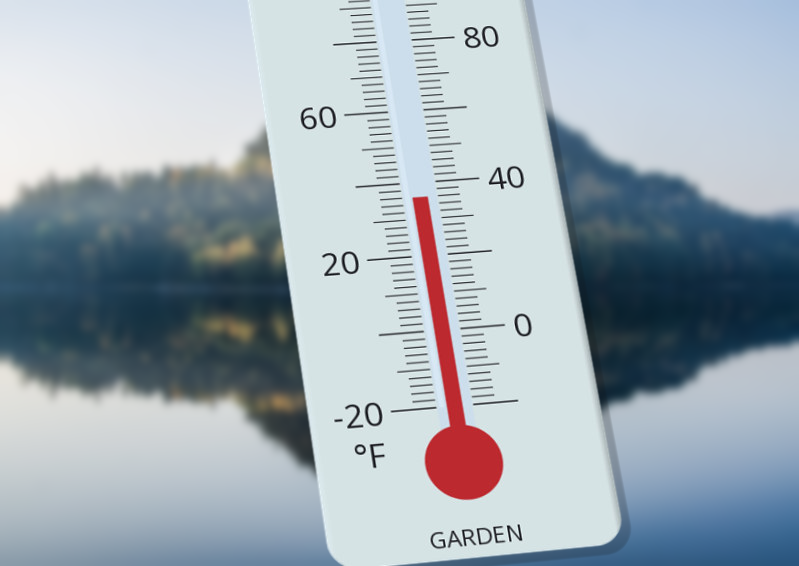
36,°F
